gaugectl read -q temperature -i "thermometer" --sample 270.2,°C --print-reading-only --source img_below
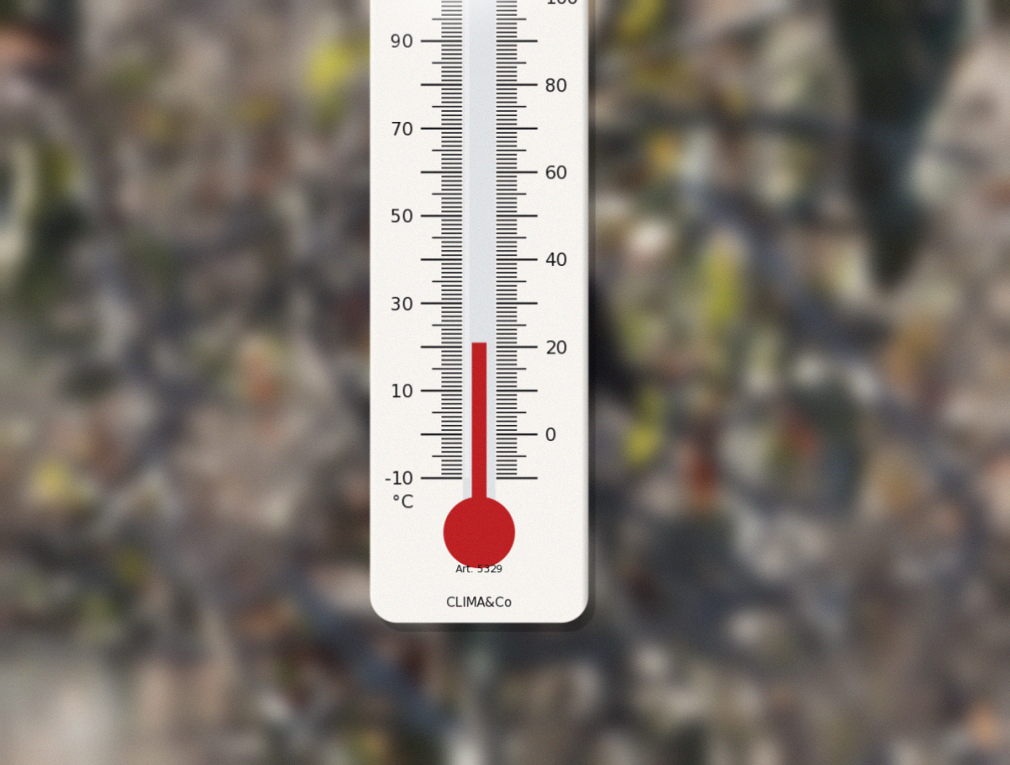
21,°C
